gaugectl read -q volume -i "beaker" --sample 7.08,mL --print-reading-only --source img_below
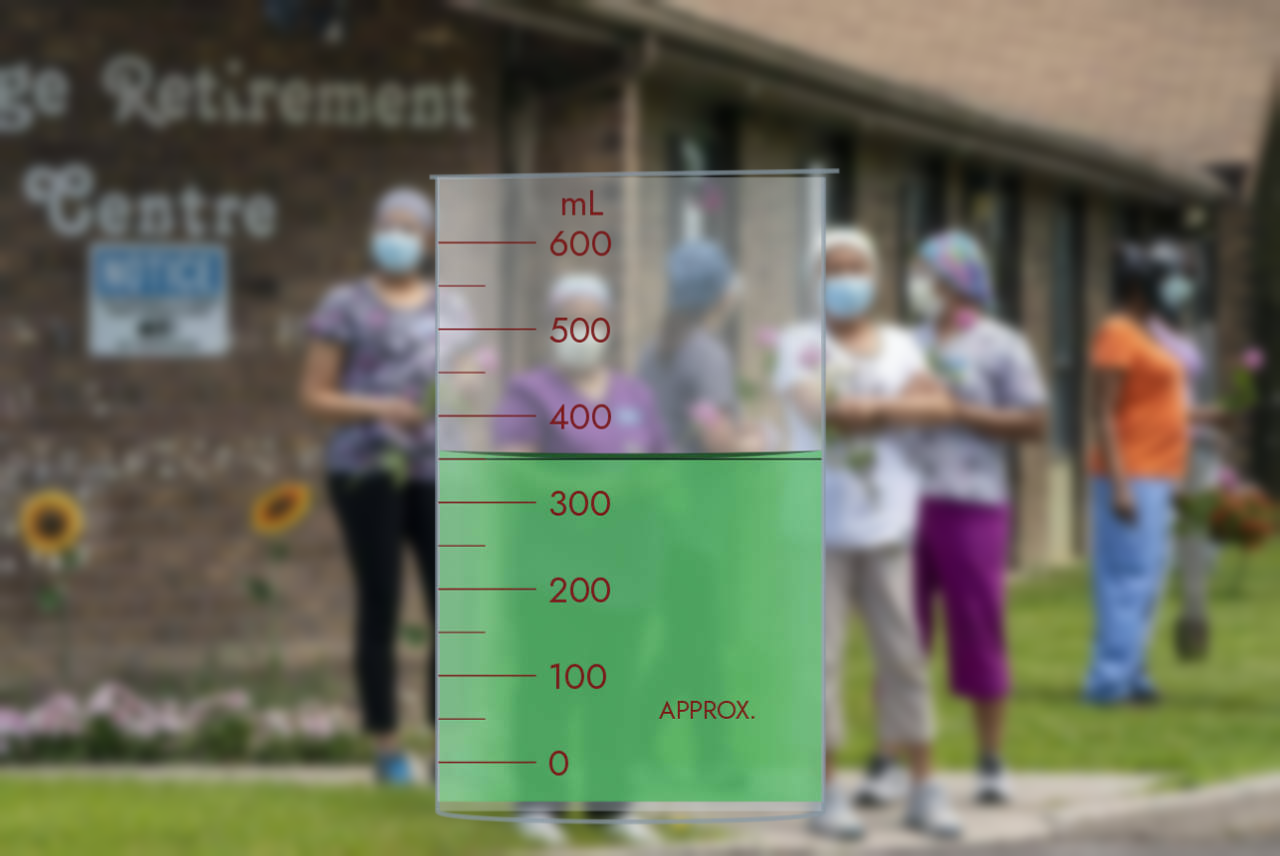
350,mL
